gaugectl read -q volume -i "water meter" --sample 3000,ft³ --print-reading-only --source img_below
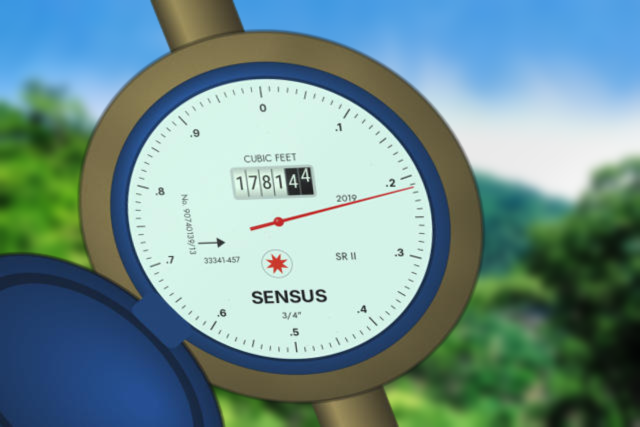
178144.21,ft³
